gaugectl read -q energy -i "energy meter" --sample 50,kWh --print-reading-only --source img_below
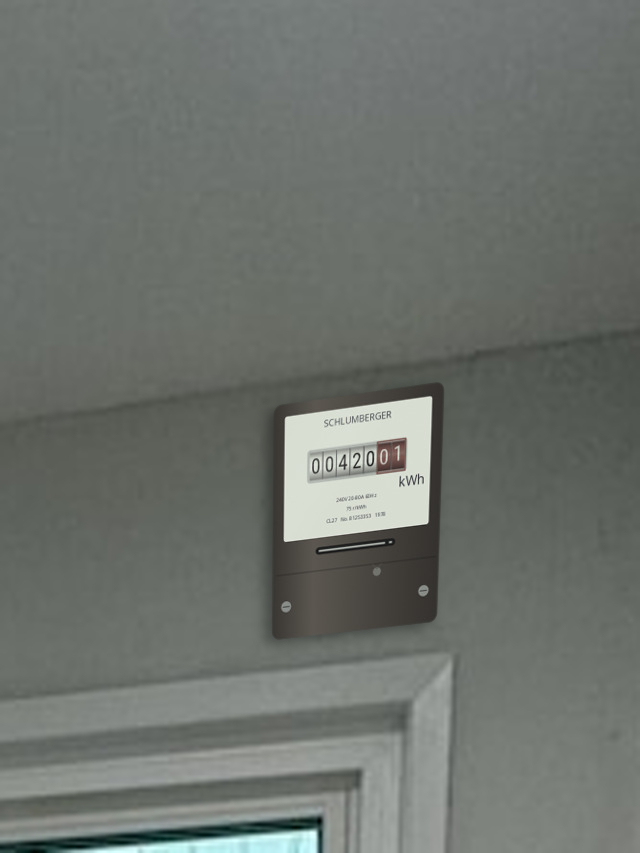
420.01,kWh
